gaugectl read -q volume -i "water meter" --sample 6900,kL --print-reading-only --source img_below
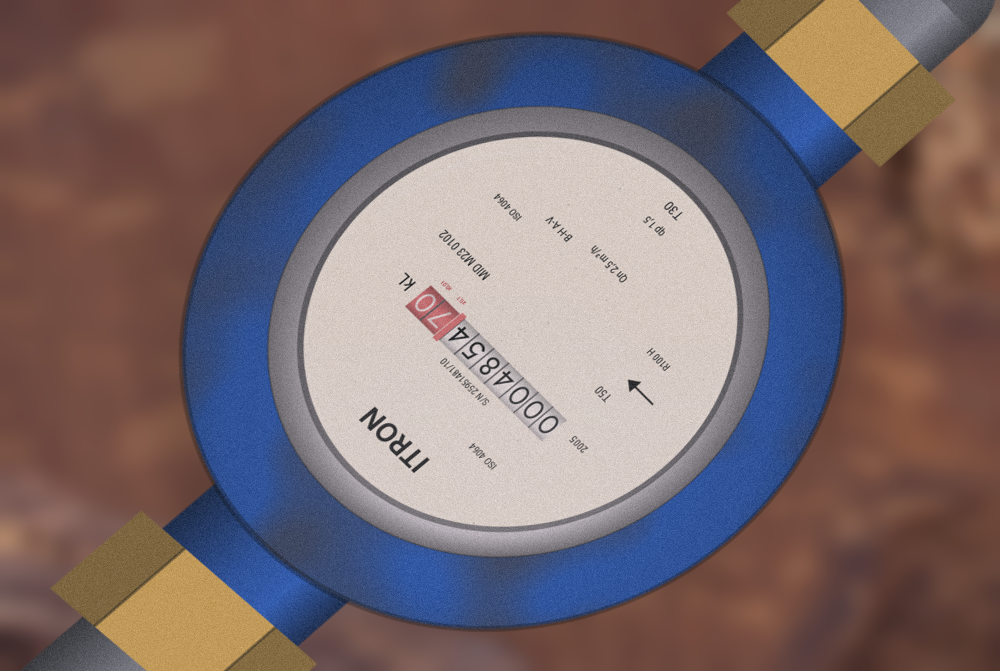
4854.70,kL
